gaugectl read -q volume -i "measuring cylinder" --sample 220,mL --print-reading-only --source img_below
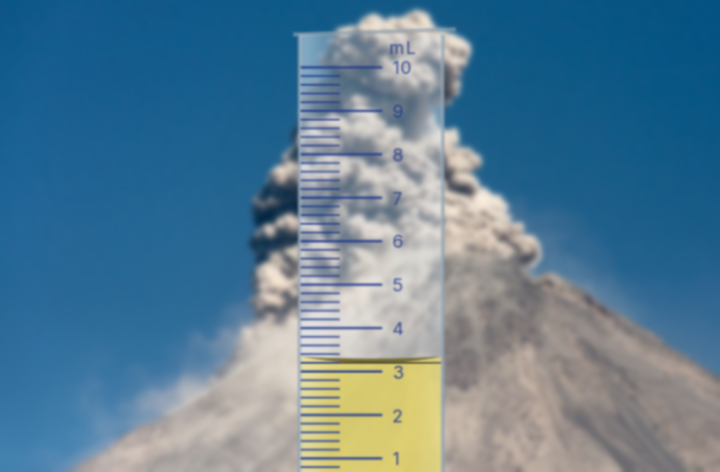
3.2,mL
